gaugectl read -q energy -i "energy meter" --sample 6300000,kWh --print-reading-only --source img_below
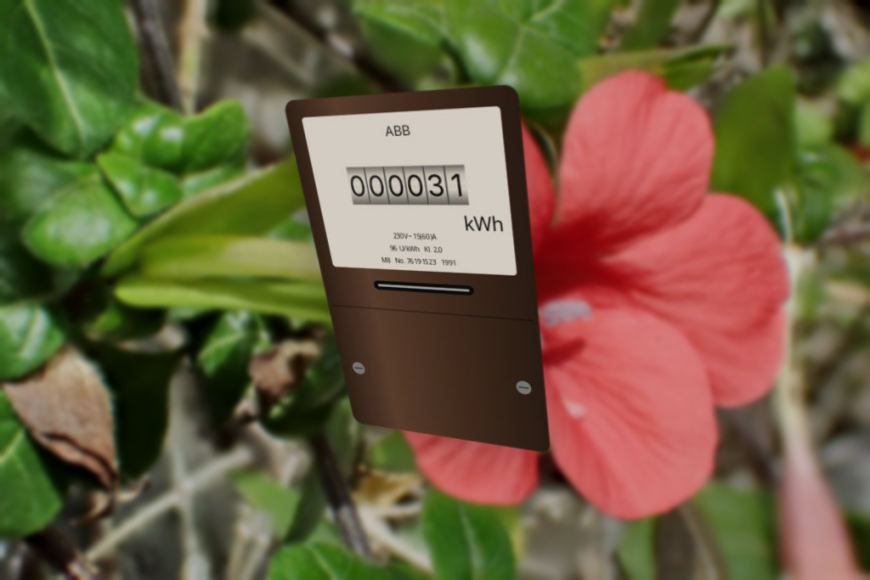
31,kWh
